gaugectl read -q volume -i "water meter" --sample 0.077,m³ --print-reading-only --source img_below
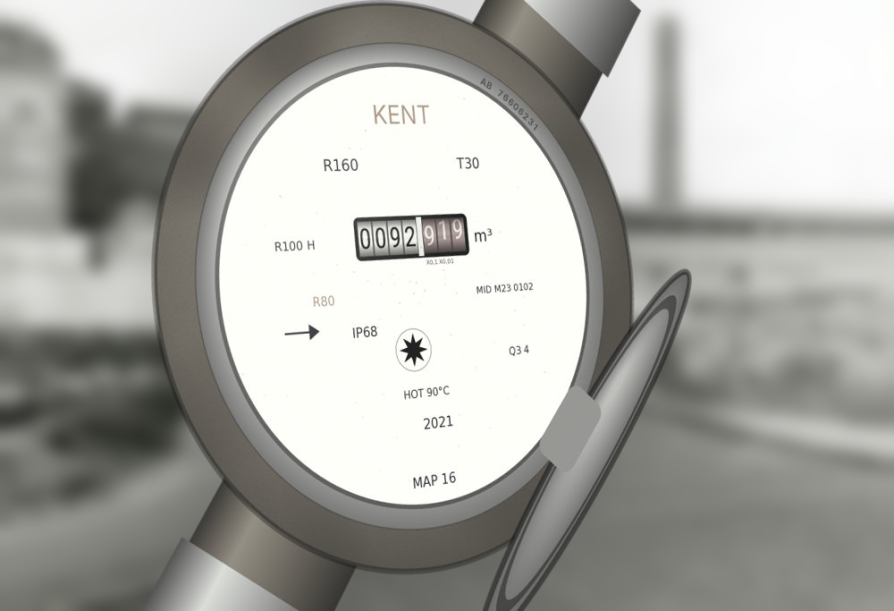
92.919,m³
